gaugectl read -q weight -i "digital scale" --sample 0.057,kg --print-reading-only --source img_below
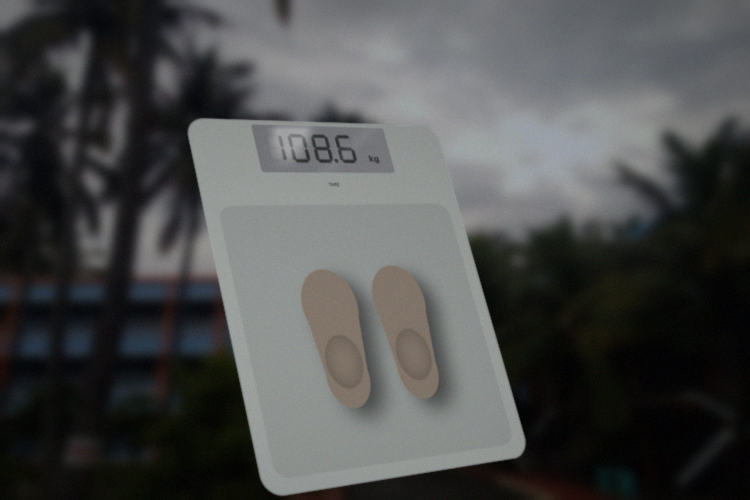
108.6,kg
